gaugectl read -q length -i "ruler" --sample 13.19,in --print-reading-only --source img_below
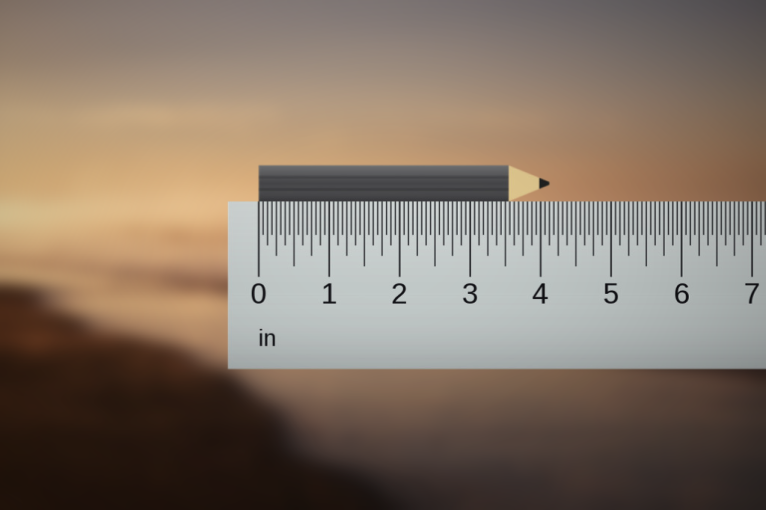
4.125,in
